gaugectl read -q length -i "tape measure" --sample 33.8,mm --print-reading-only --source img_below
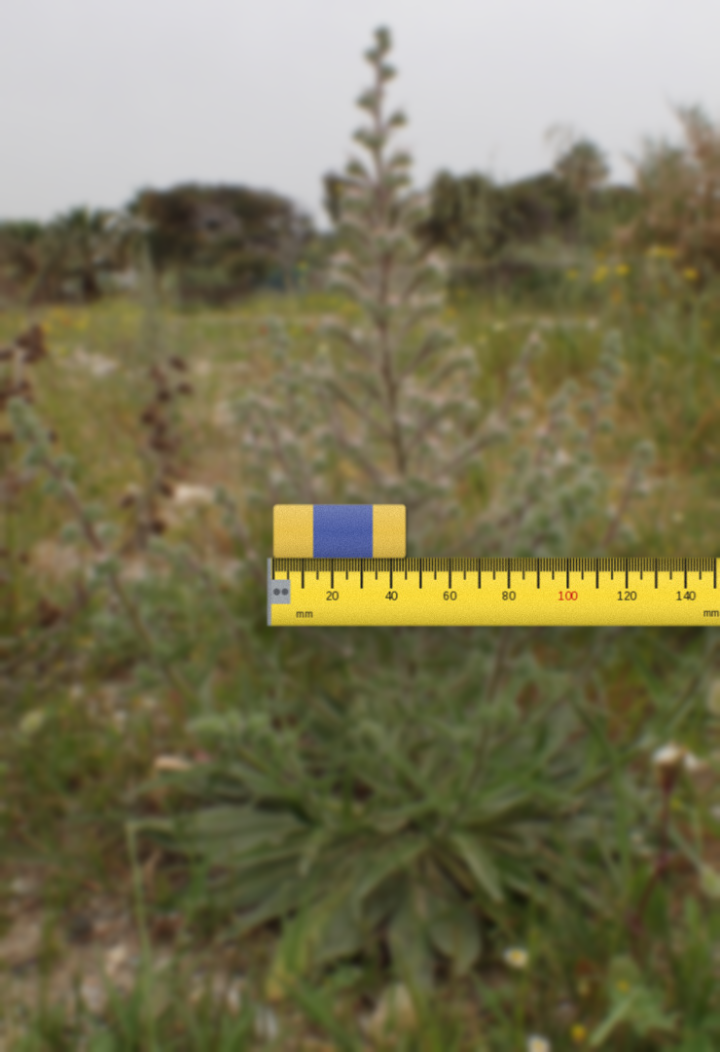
45,mm
